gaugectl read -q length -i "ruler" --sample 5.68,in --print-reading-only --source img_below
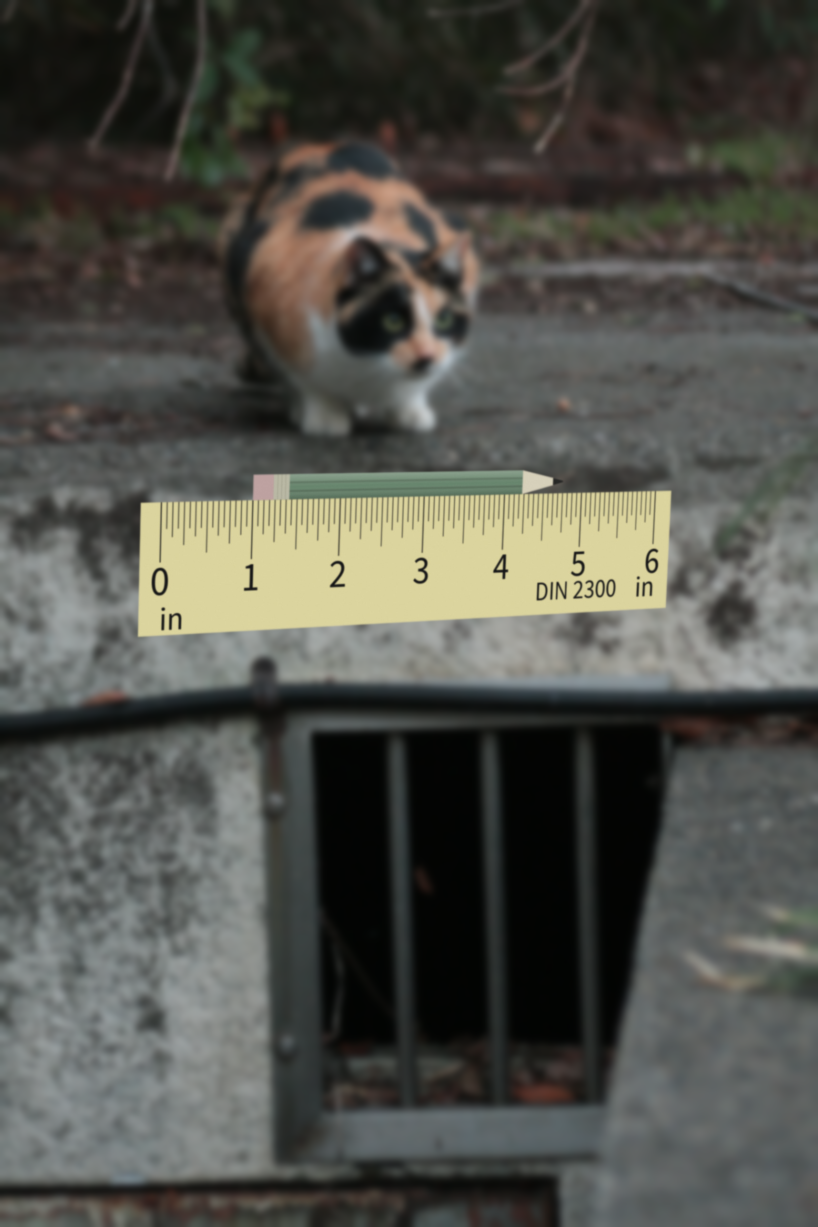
3.75,in
